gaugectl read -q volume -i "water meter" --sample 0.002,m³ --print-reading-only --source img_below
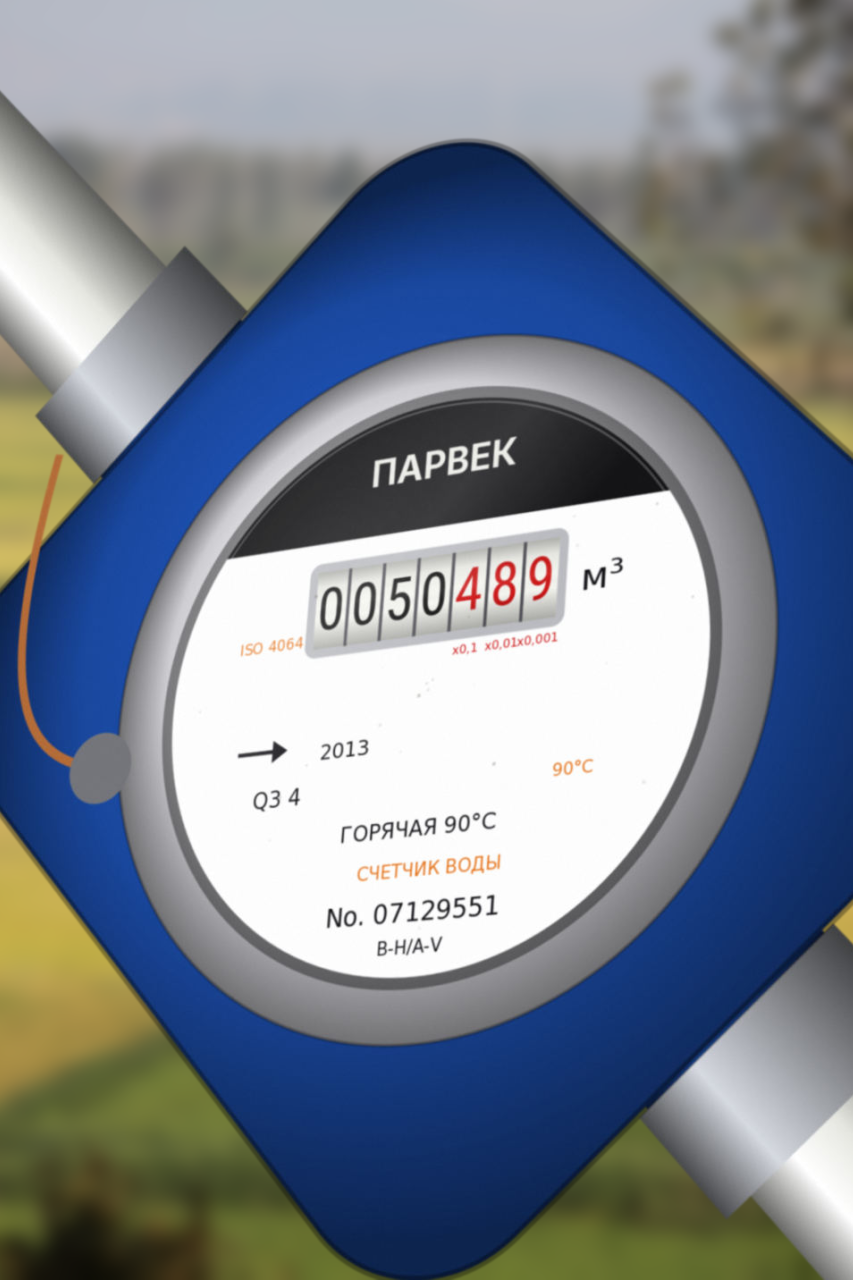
50.489,m³
